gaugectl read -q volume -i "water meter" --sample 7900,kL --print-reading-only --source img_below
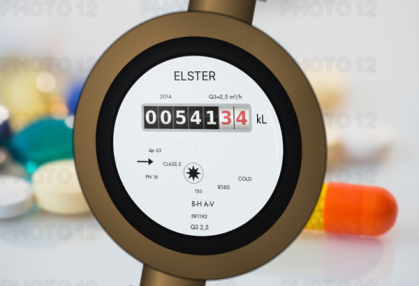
541.34,kL
